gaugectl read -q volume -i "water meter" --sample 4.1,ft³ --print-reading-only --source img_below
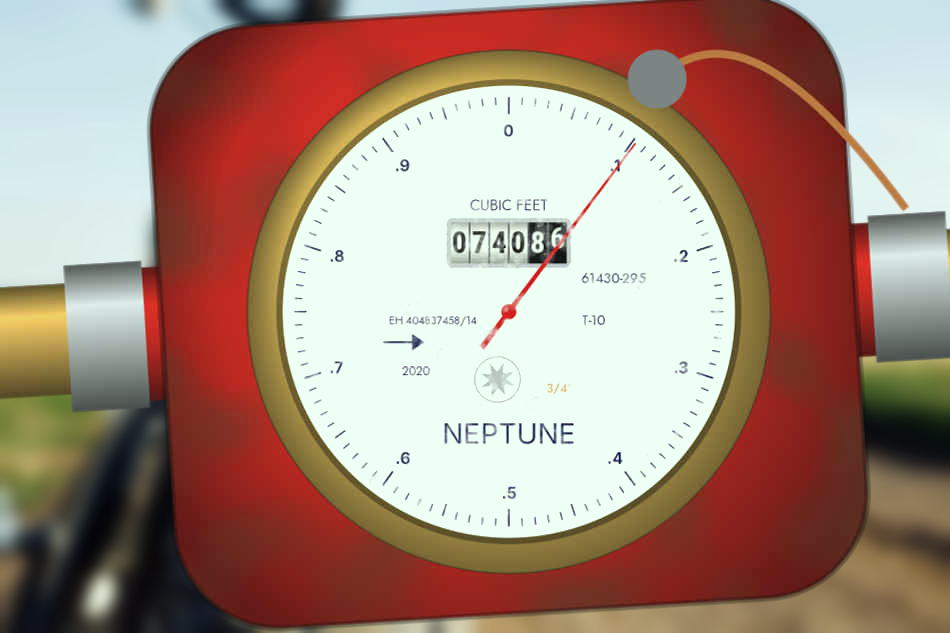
74086.10,ft³
